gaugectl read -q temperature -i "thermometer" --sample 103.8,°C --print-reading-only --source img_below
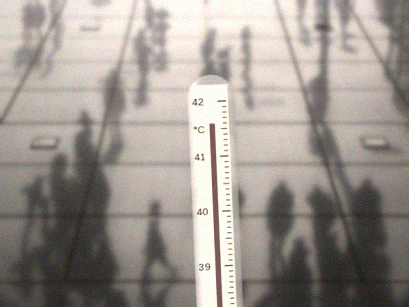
41.6,°C
